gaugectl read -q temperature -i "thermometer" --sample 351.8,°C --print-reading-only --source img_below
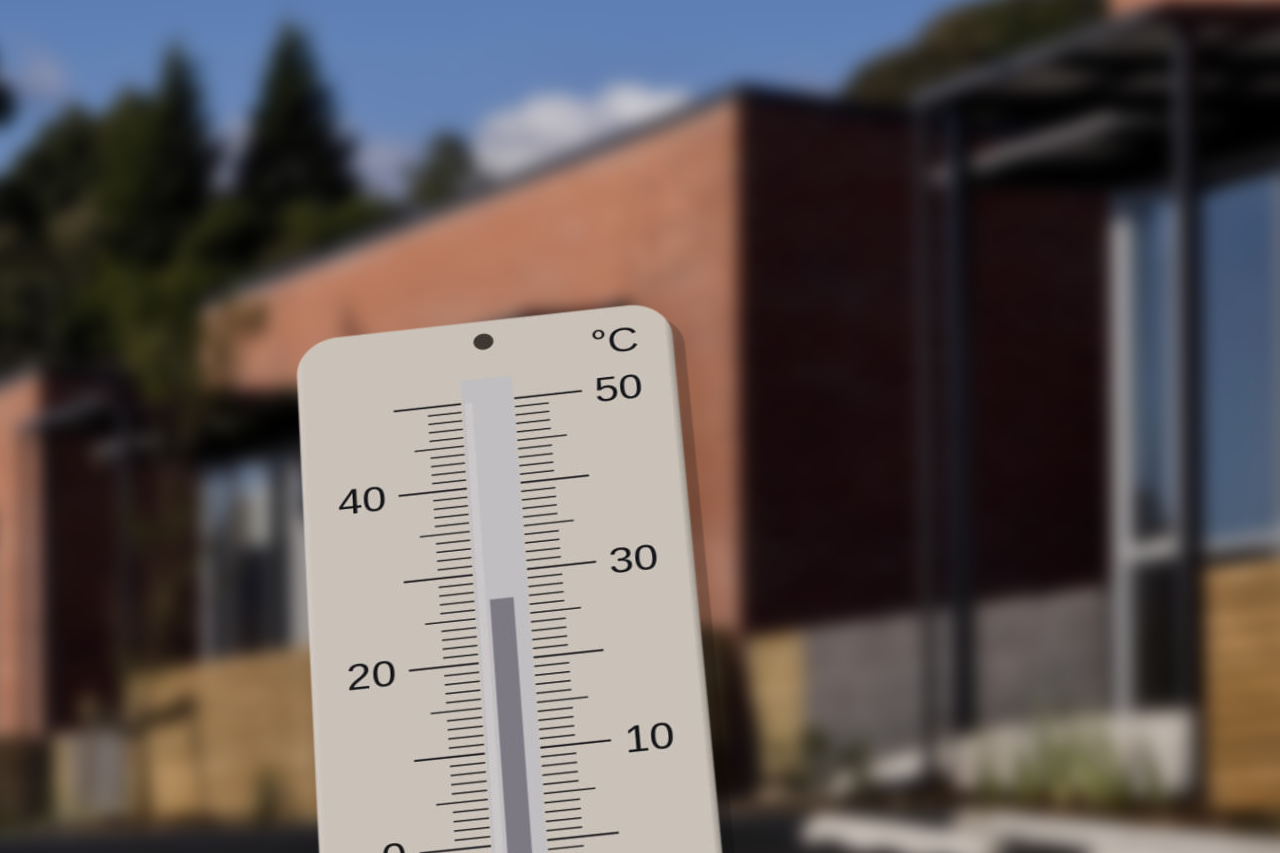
27,°C
